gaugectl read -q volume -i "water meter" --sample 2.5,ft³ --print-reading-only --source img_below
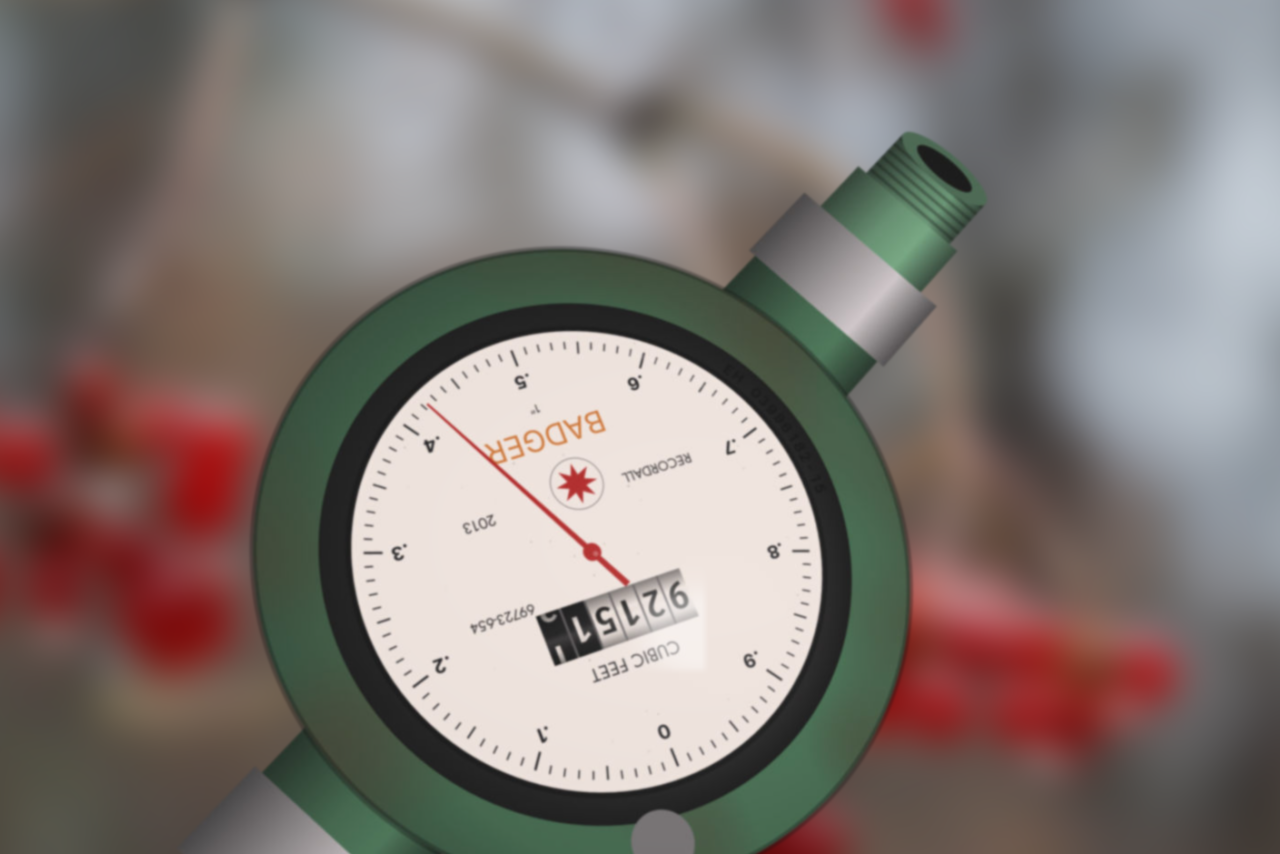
921511.42,ft³
